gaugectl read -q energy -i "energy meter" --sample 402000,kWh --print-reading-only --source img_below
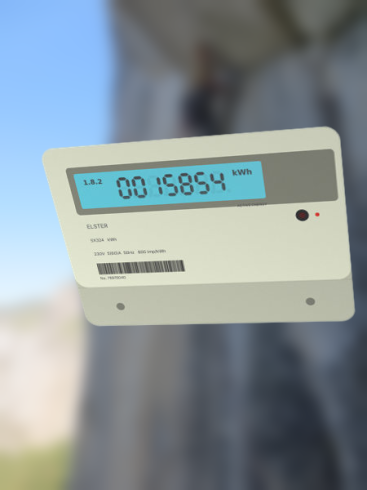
15854,kWh
